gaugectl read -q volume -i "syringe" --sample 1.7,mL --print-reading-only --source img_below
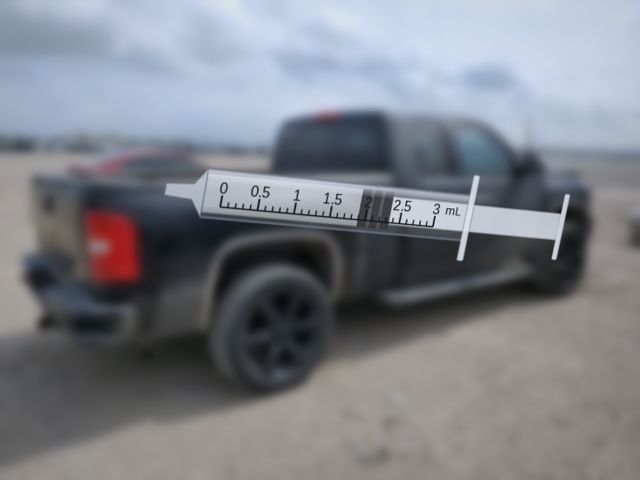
1.9,mL
